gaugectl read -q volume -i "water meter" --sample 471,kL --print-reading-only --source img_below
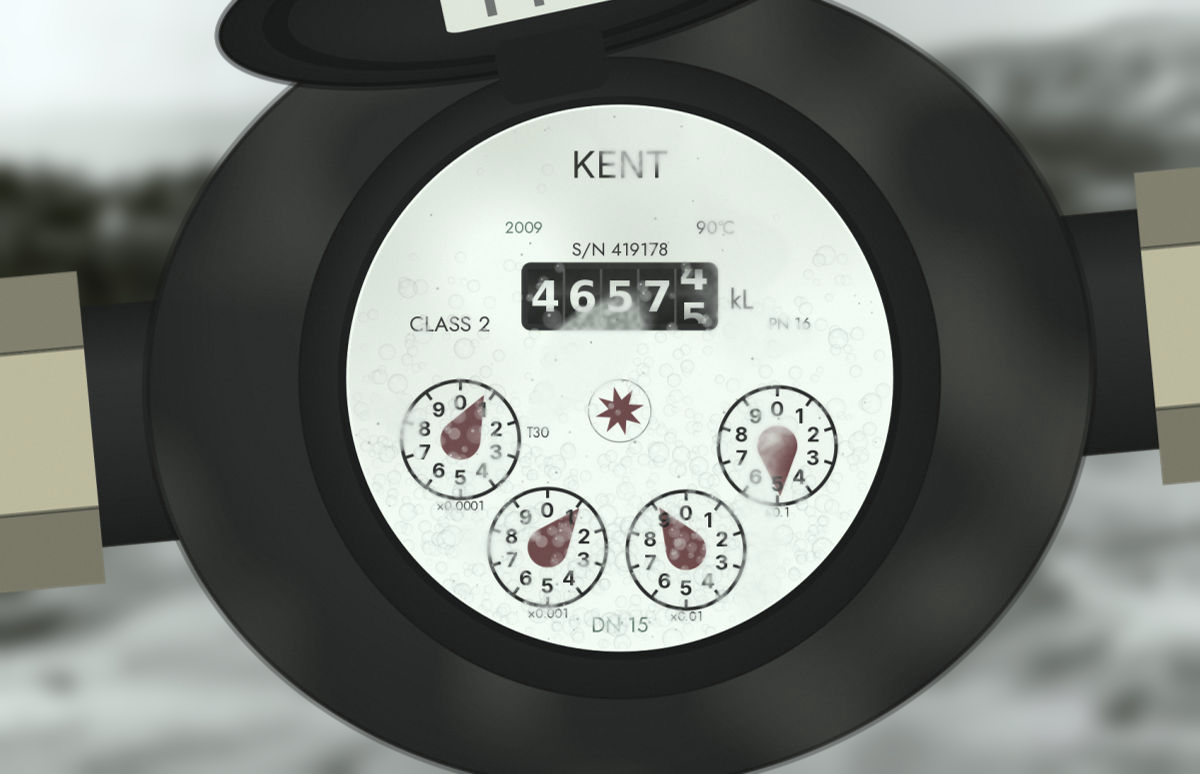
46574.4910,kL
